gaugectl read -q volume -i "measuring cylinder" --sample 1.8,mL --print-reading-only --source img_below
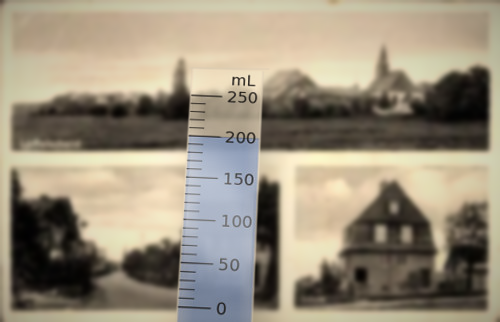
200,mL
